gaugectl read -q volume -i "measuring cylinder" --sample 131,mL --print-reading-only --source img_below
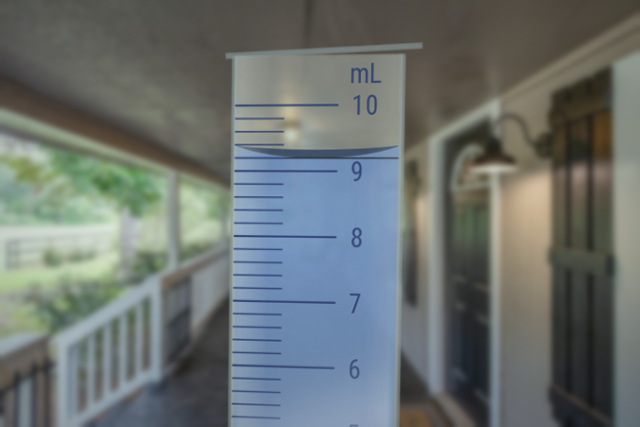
9.2,mL
